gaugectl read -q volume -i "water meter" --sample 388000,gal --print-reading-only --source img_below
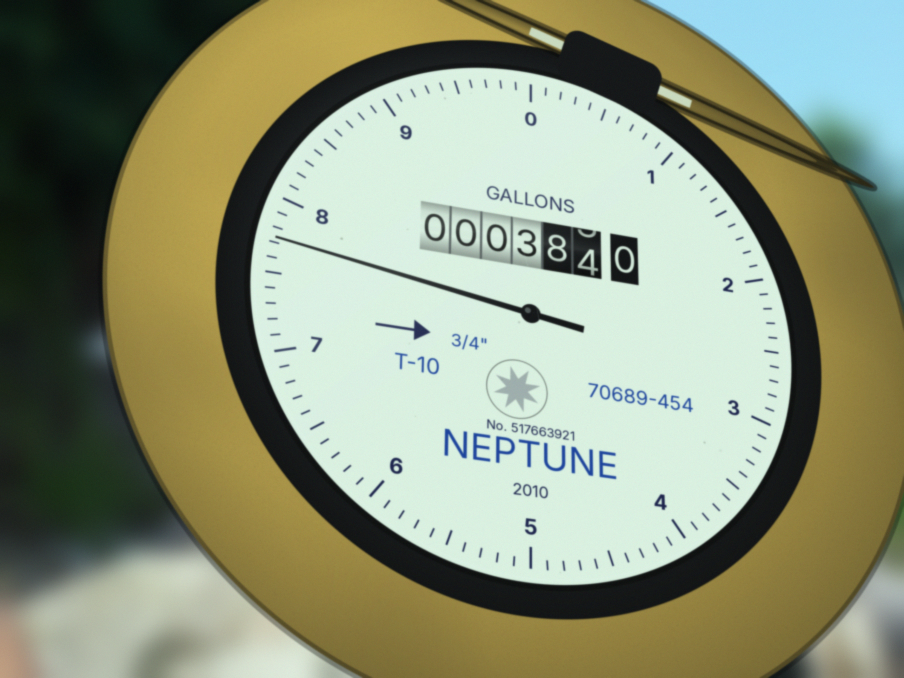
3837.7,gal
